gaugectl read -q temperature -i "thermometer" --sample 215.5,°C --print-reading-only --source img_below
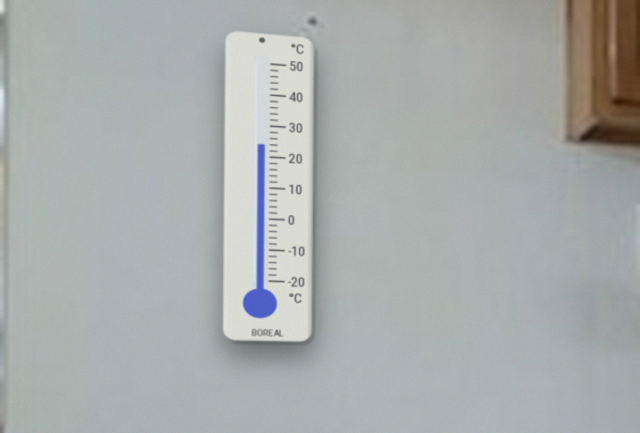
24,°C
